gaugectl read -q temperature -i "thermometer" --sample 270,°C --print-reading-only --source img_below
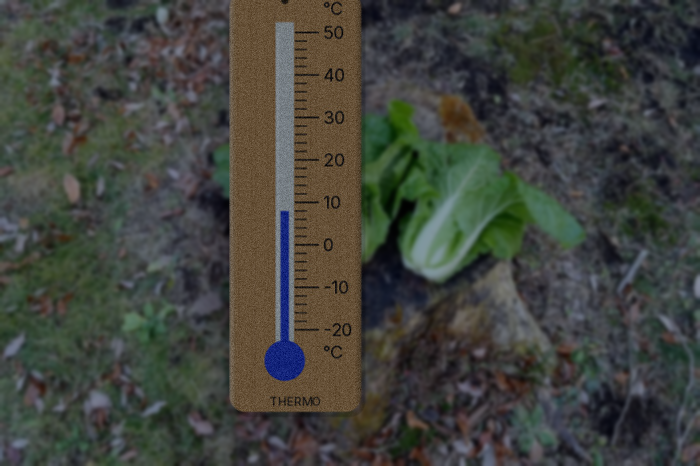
8,°C
